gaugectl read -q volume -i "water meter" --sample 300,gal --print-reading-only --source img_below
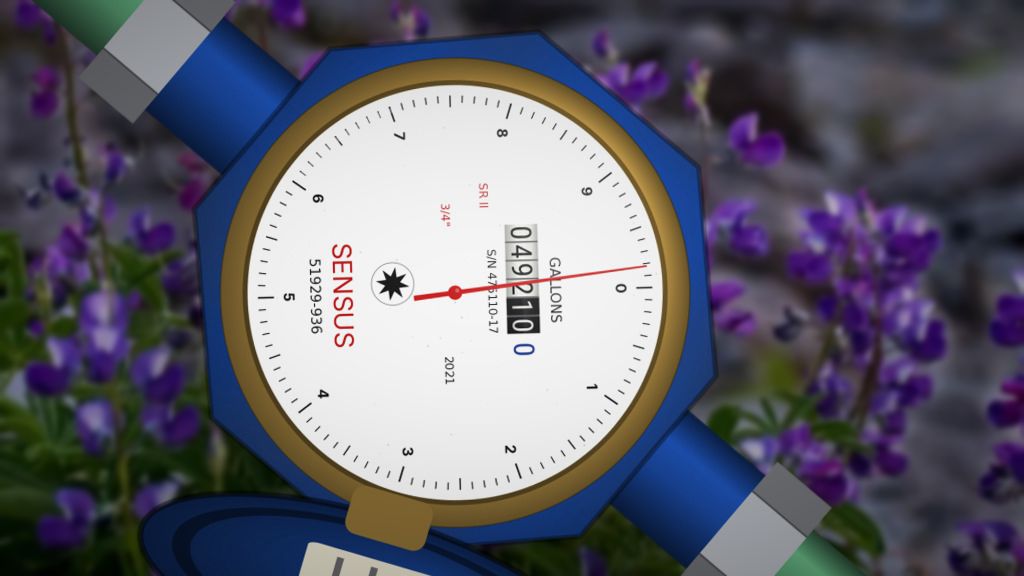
492099.8,gal
